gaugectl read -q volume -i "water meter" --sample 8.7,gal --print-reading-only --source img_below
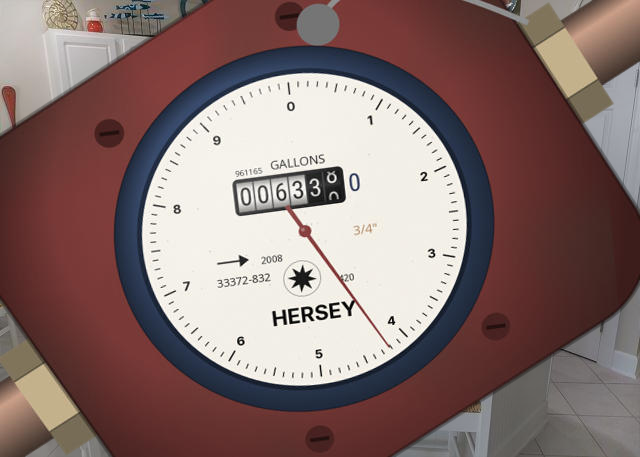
63384.2,gal
